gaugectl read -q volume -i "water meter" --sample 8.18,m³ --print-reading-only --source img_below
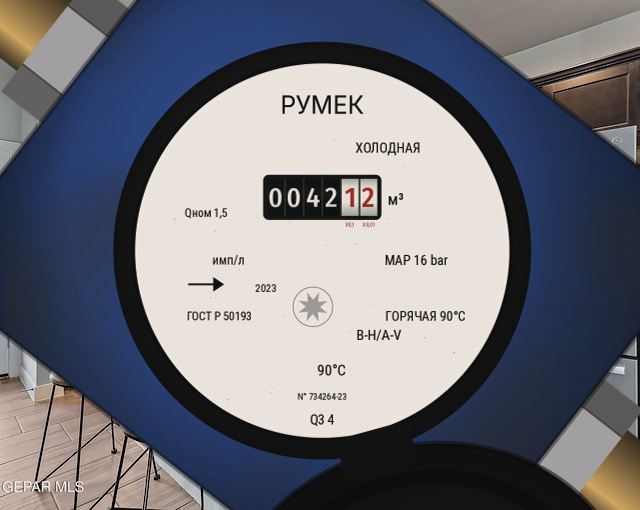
42.12,m³
